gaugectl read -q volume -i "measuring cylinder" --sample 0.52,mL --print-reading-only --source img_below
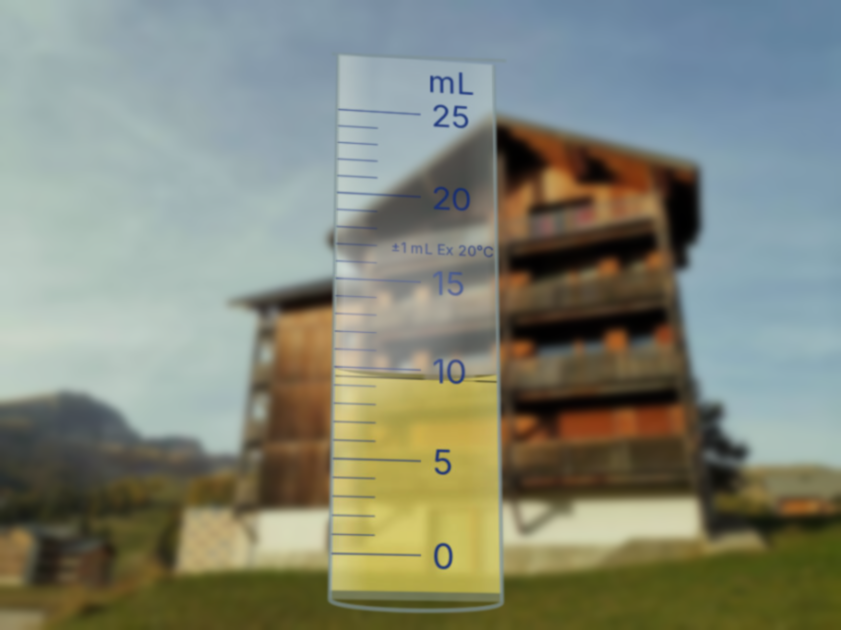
9.5,mL
